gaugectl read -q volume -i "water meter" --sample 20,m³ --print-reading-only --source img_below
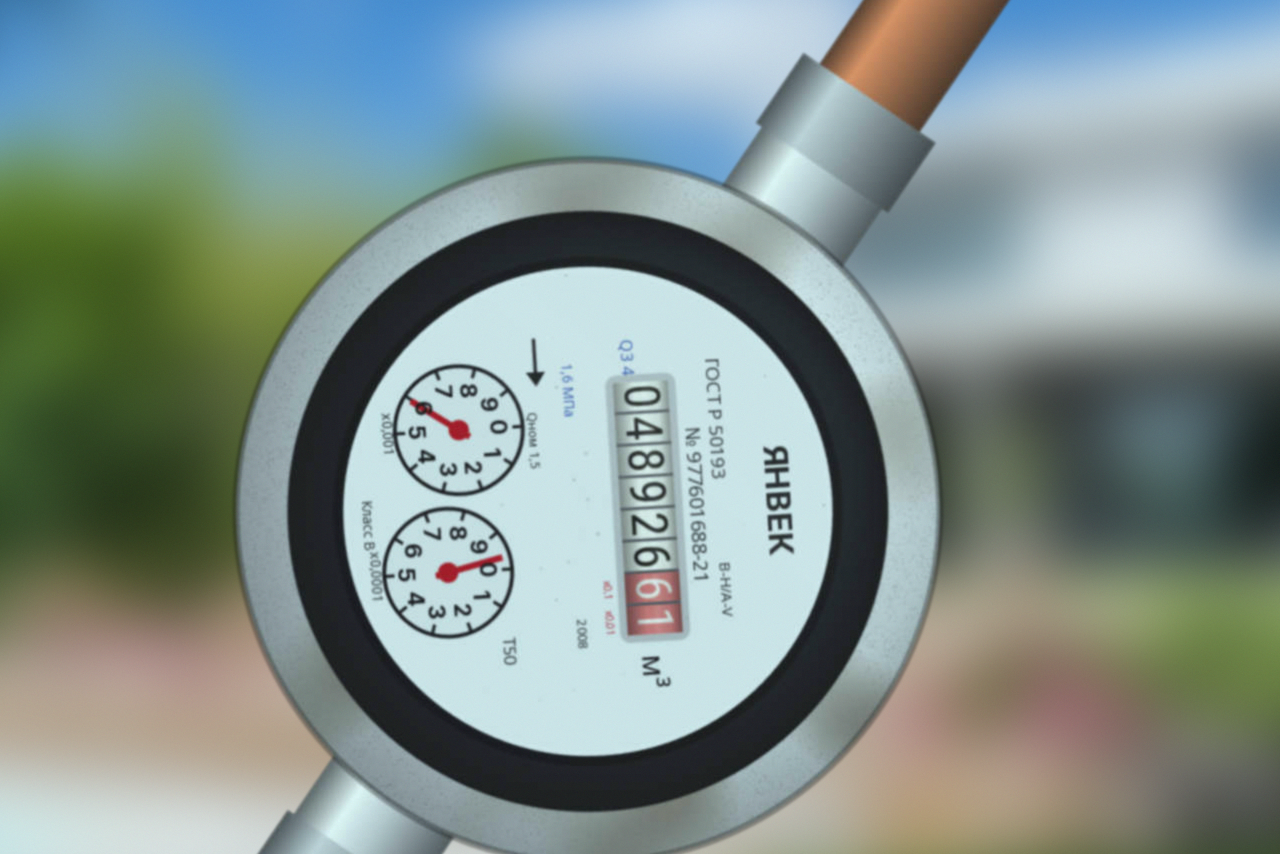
48926.6159,m³
